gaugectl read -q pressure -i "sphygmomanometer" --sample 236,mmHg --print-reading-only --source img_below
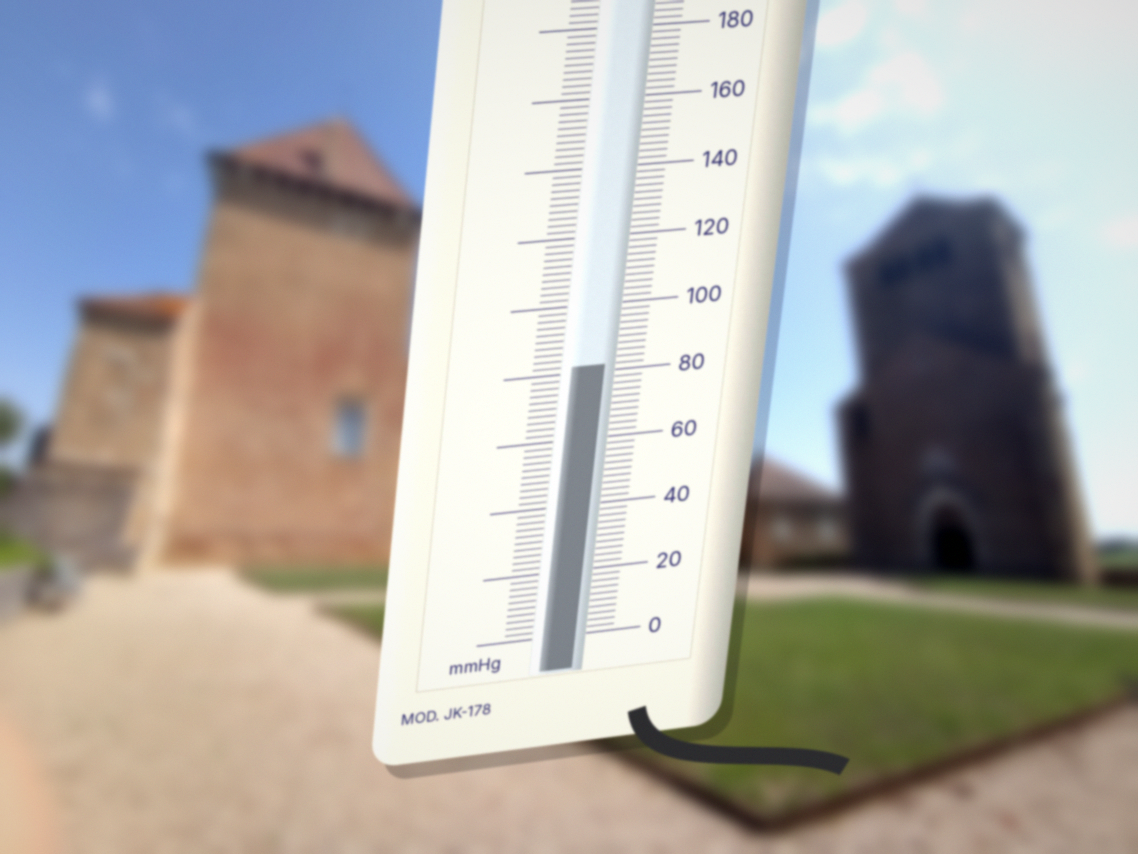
82,mmHg
